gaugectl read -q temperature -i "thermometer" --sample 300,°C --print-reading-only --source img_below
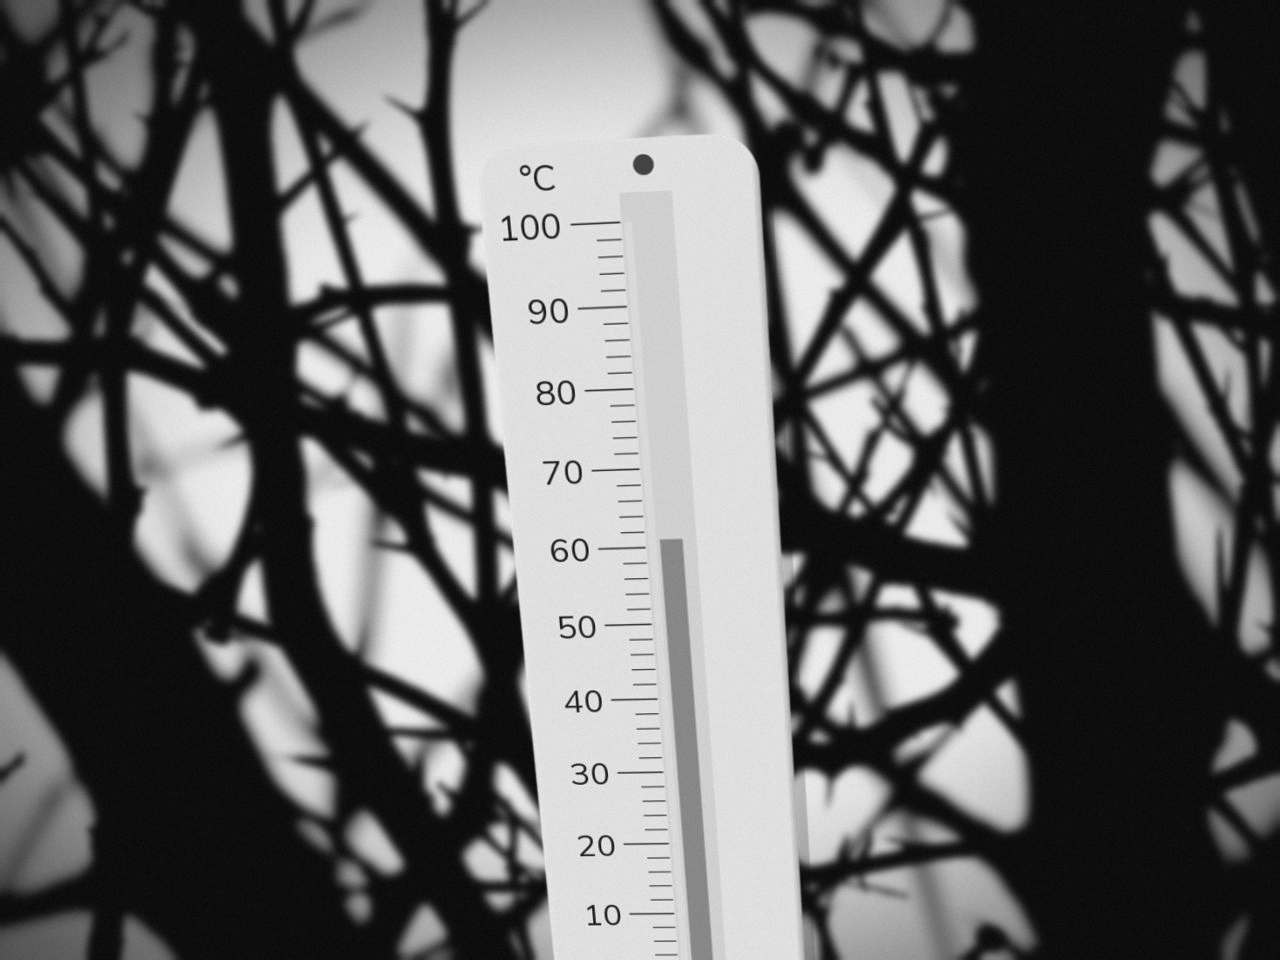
61,°C
